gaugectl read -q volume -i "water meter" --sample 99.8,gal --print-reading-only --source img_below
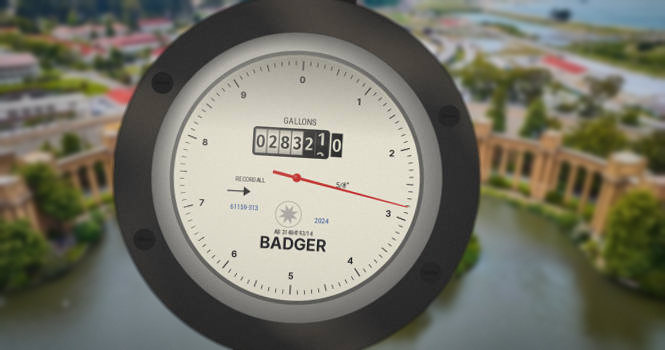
283212.8,gal
